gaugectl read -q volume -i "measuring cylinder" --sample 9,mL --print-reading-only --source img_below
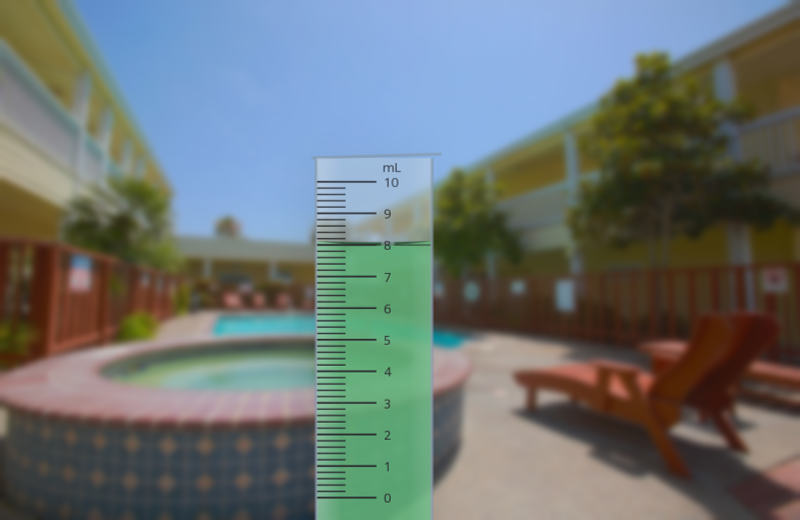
8,mL
